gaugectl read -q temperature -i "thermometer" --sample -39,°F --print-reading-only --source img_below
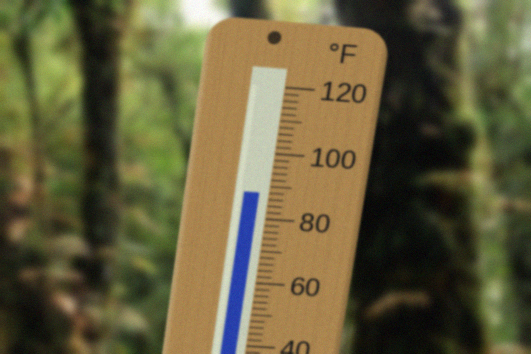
88,°F
